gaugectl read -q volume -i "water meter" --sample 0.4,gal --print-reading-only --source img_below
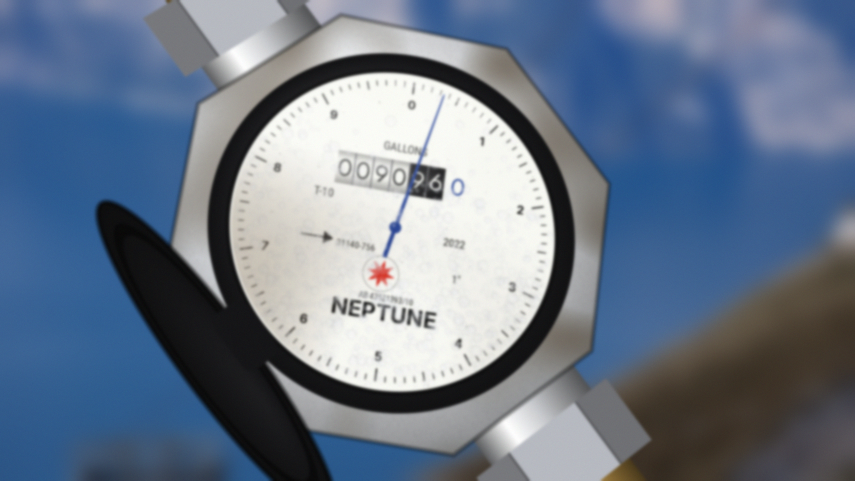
90960.3,gal
